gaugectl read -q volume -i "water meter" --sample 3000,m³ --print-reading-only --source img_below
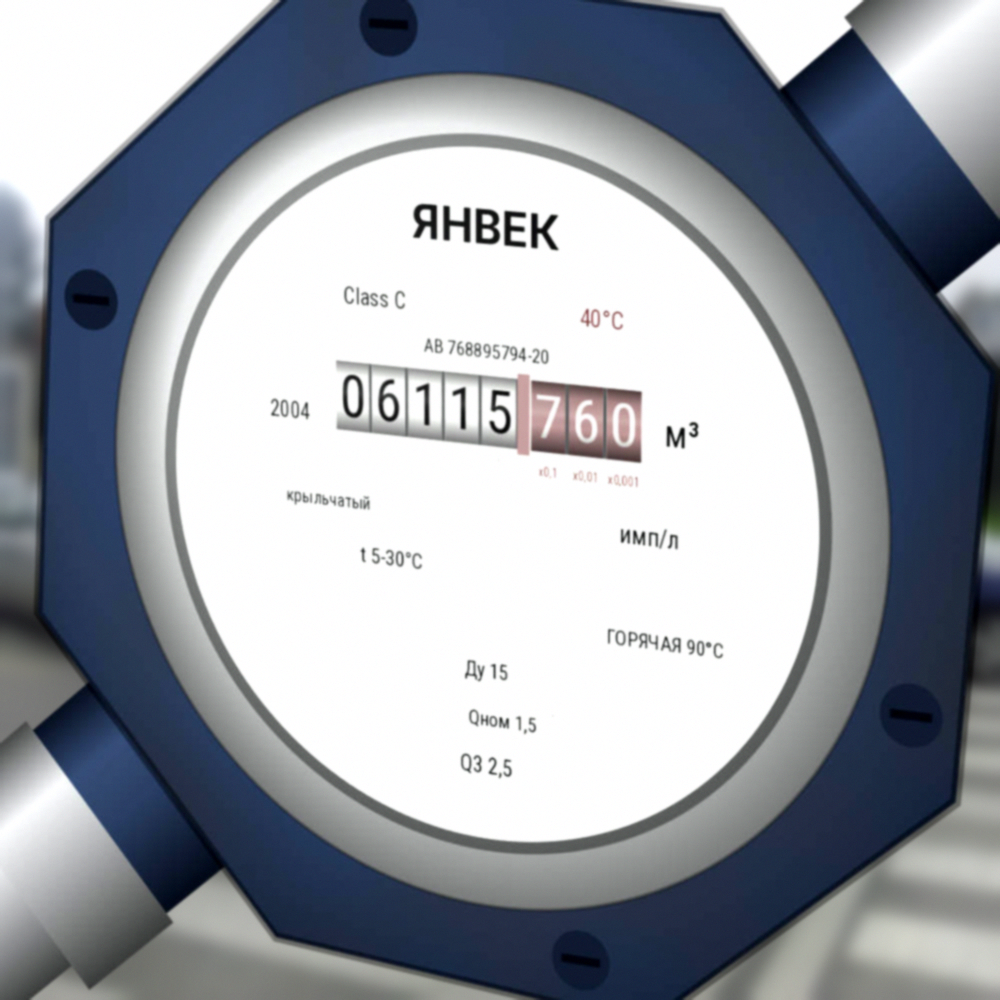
6115.760,m³
